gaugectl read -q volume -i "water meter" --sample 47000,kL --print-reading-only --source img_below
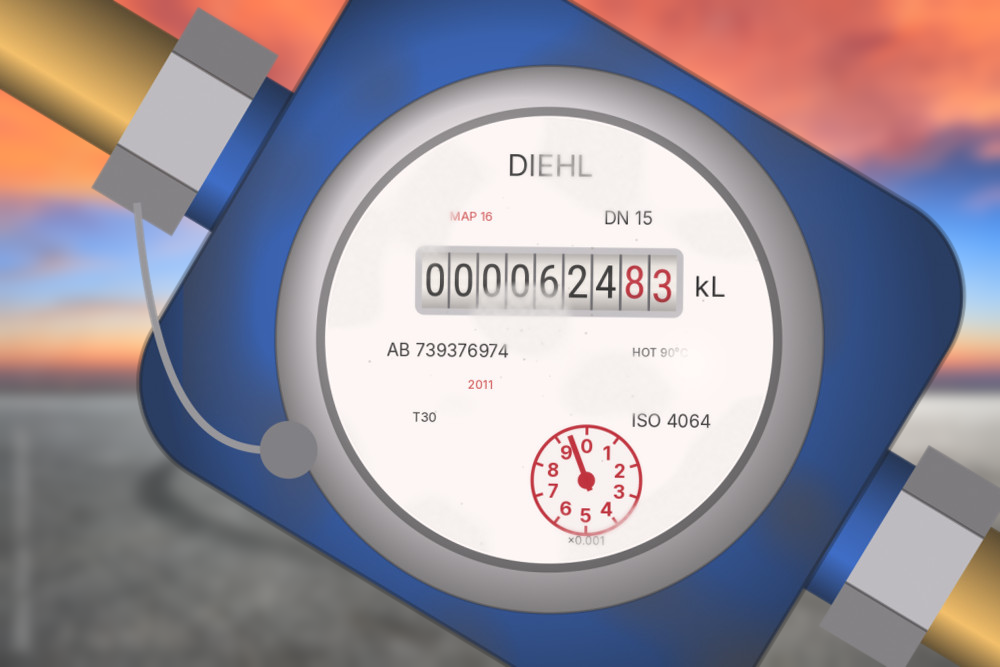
624.829,kL
